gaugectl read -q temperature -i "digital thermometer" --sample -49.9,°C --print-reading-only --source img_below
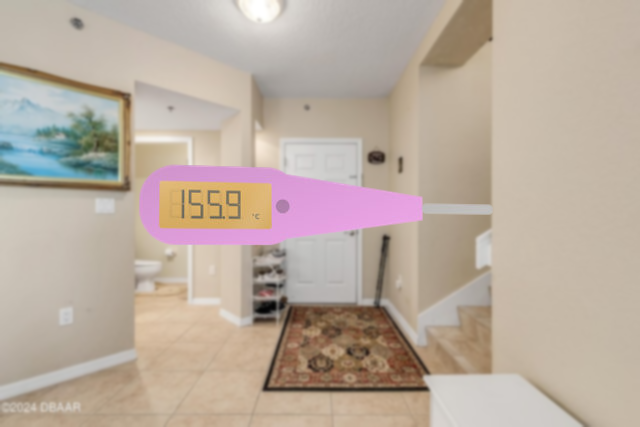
155.9,°C
